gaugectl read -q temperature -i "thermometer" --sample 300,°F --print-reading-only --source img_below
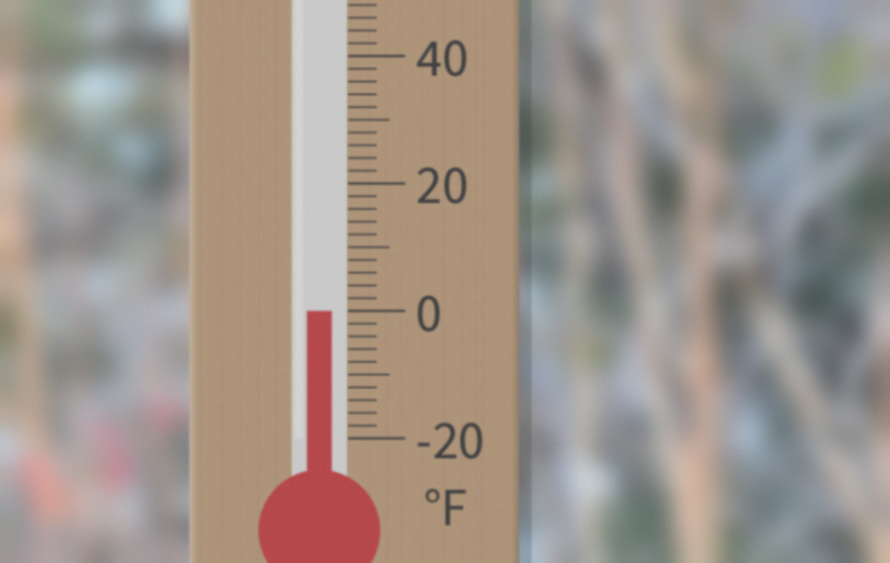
0,°F
